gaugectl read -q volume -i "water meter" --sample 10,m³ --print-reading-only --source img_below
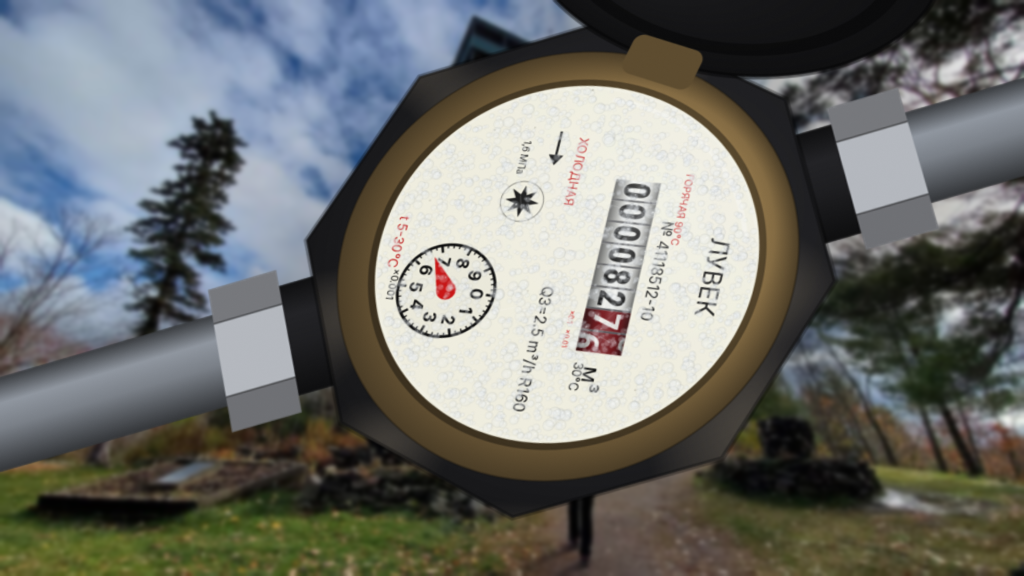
82.756,m³
